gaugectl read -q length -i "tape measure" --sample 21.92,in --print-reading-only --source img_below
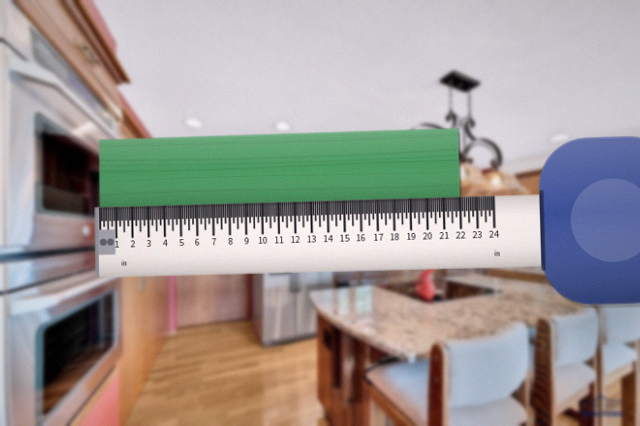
22,in
